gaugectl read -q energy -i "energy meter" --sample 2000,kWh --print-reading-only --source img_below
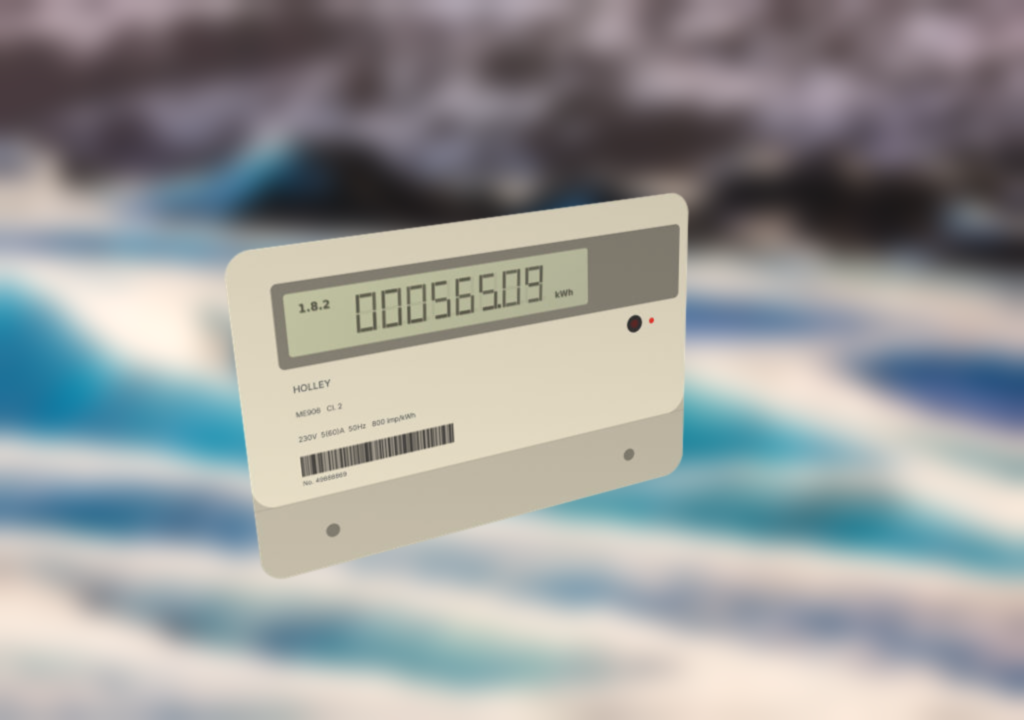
565.09,kWh
